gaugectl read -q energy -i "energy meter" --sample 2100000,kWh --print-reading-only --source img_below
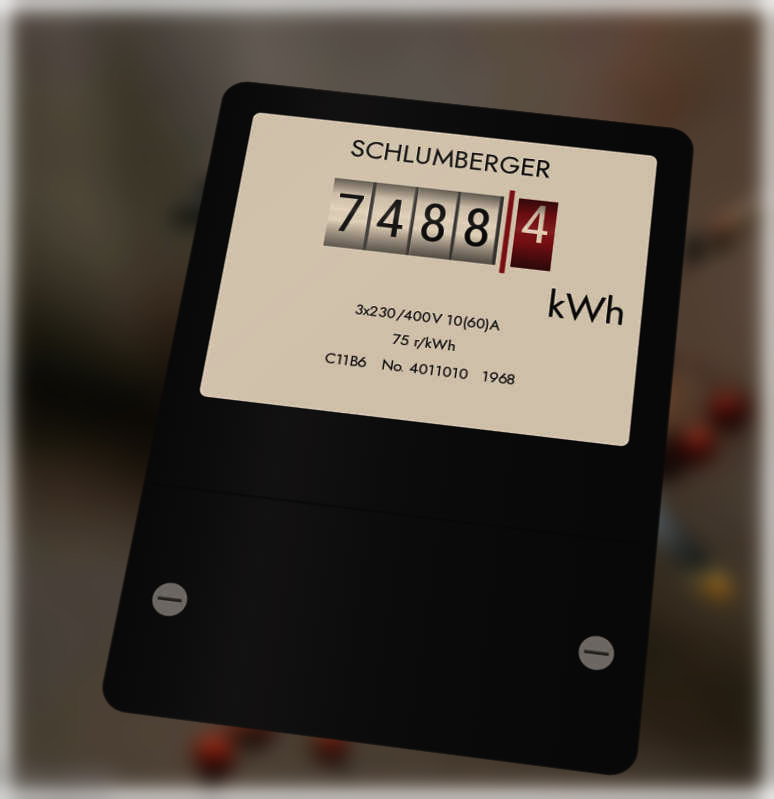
7488.4,kWh
